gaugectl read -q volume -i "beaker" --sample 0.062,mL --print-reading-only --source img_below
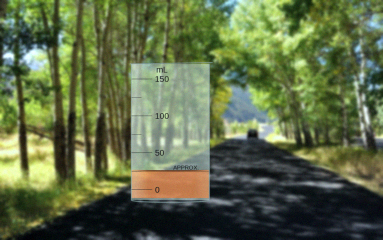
25,mL
